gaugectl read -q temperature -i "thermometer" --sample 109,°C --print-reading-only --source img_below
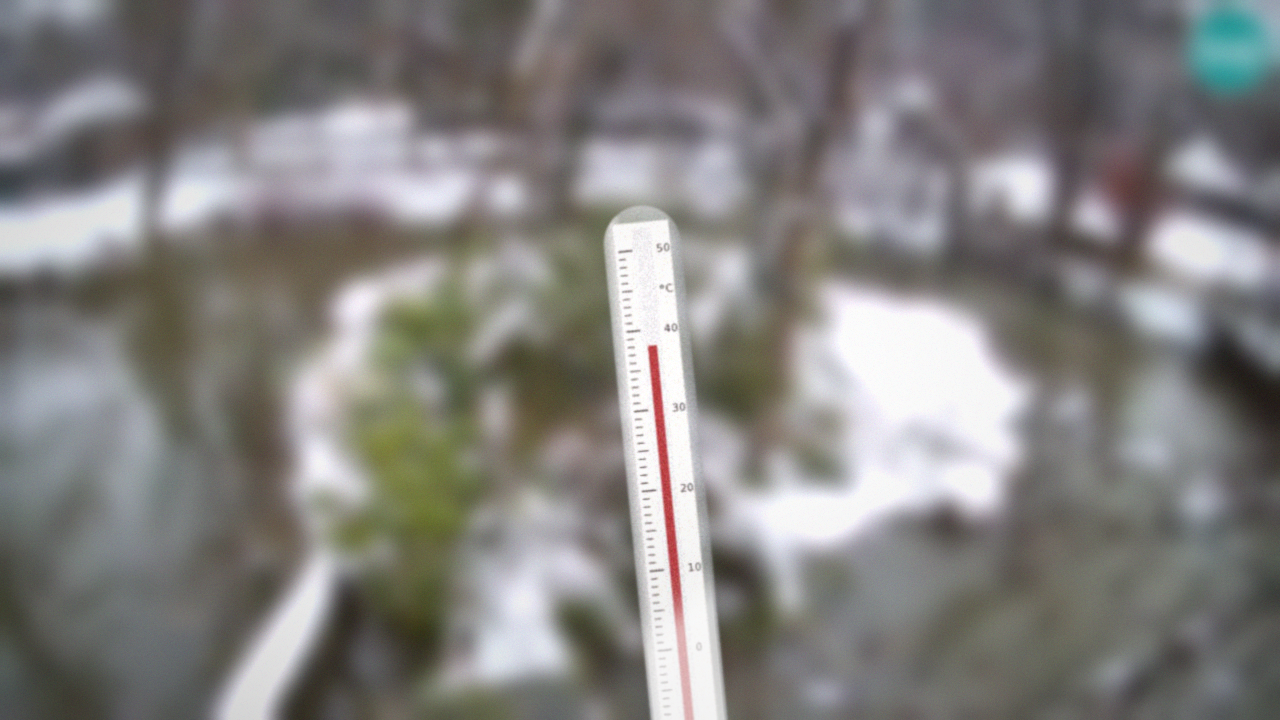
38,°C
